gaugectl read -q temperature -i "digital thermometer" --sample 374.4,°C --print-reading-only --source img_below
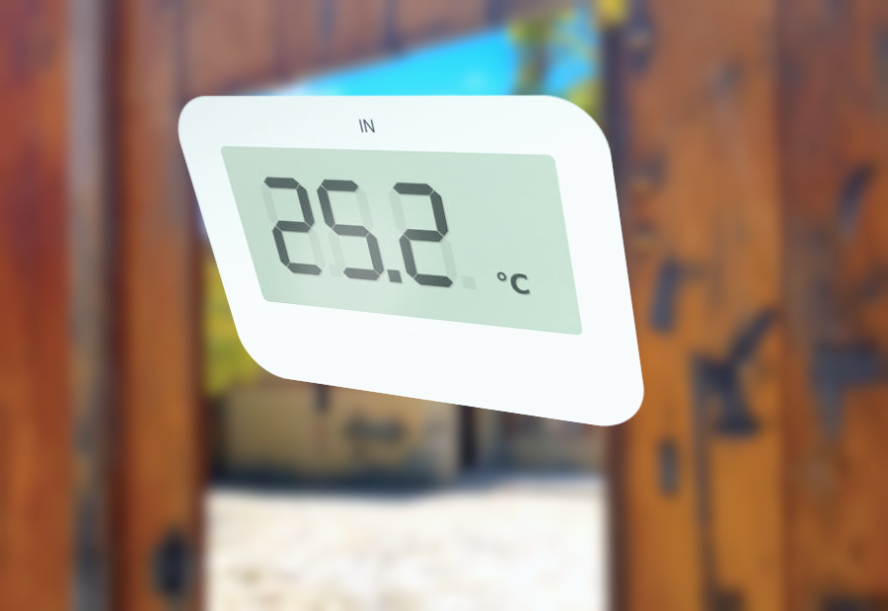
25.2,°C
